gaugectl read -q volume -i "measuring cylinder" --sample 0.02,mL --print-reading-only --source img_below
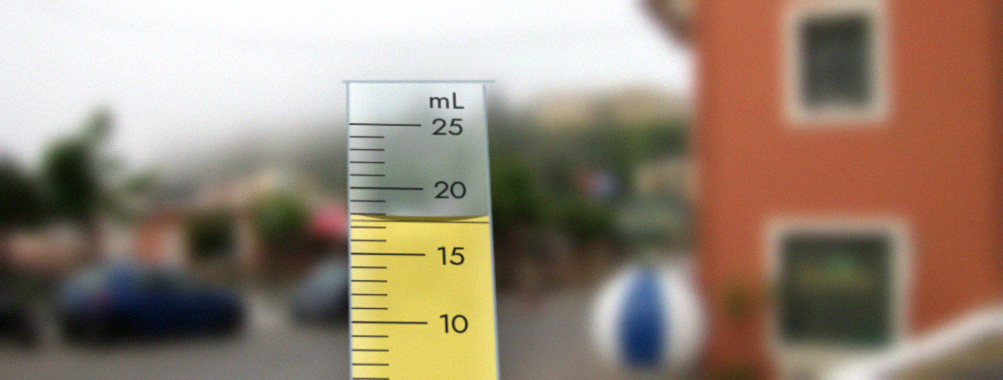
17.5,mL
